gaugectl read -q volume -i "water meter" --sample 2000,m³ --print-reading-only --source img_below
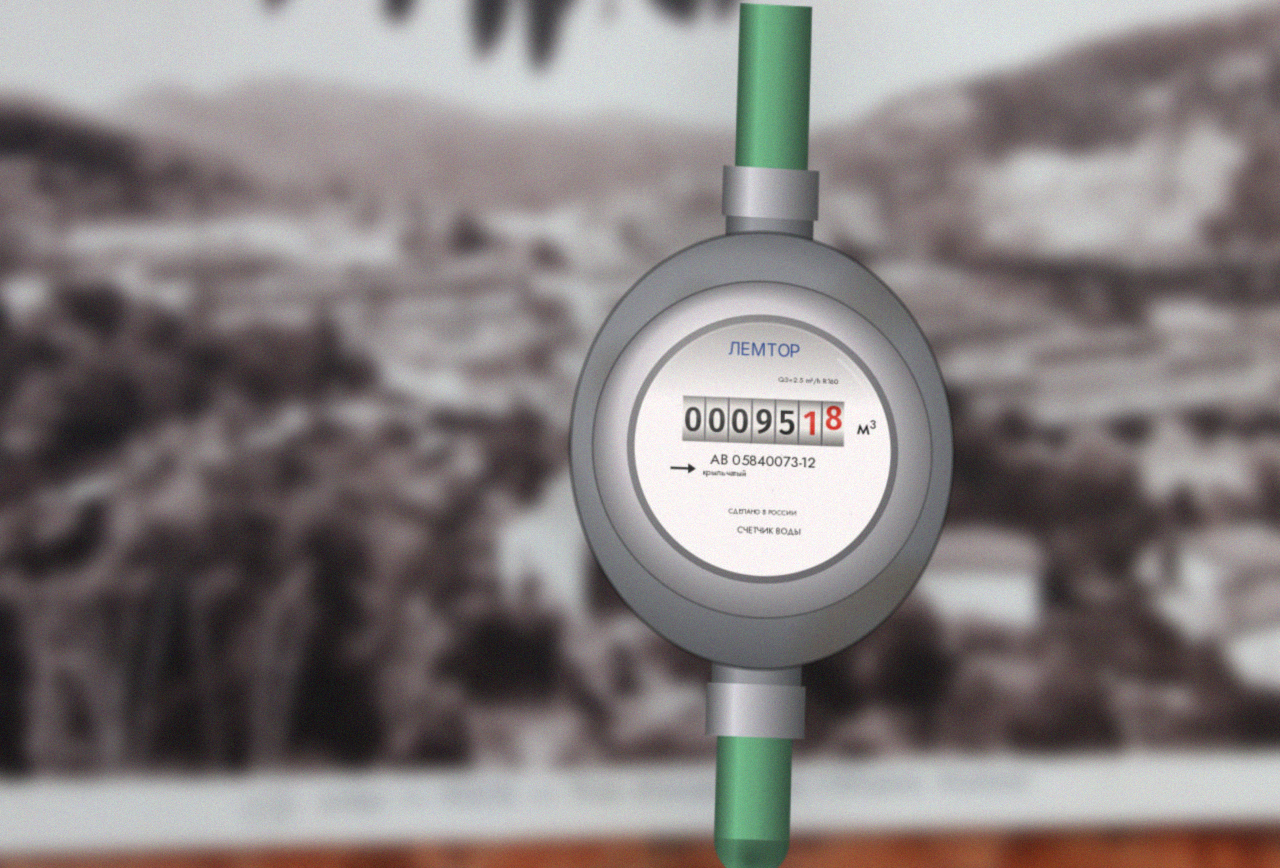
95.18,m³
